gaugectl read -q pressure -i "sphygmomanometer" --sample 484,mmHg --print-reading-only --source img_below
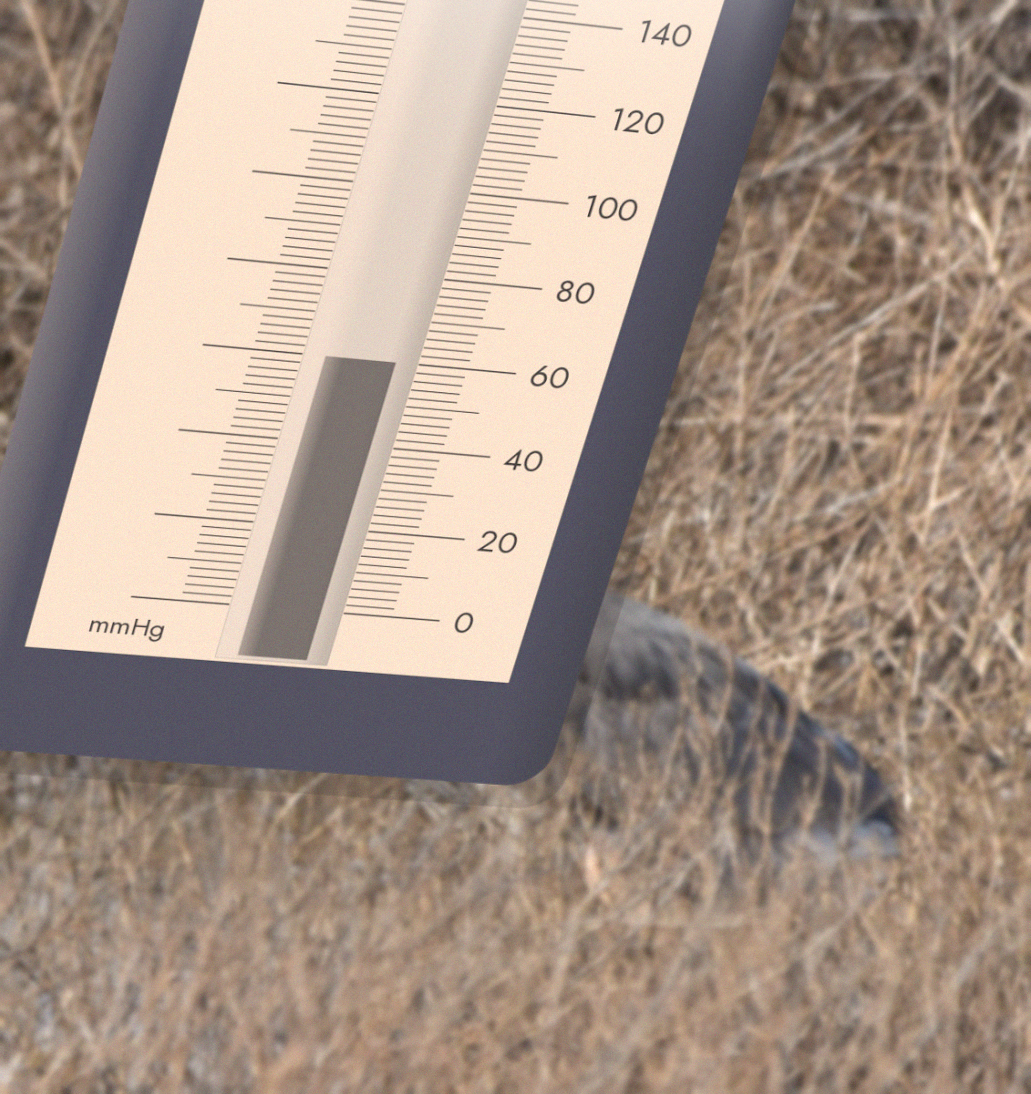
60,mmHg
